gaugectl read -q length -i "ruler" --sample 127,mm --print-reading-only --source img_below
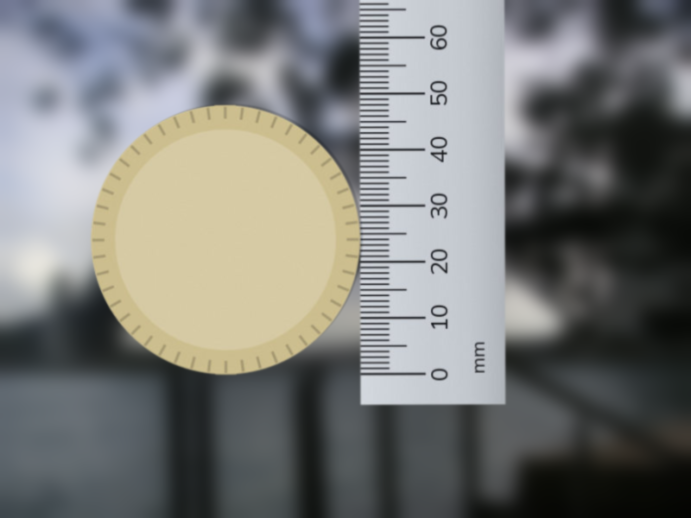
48,mm
